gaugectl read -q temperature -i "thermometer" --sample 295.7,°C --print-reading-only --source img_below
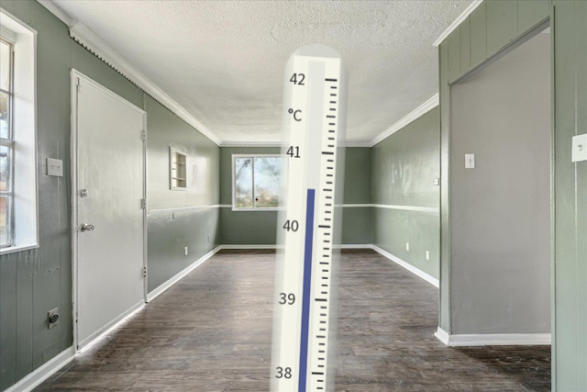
40.5,°C
